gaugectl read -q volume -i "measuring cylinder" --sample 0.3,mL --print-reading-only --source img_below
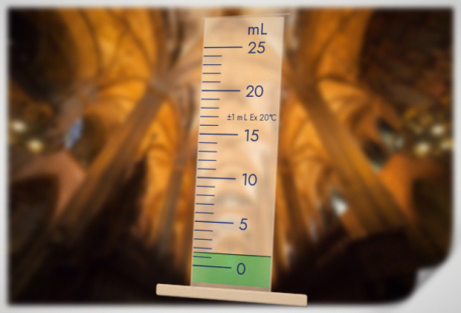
1.5,mL
